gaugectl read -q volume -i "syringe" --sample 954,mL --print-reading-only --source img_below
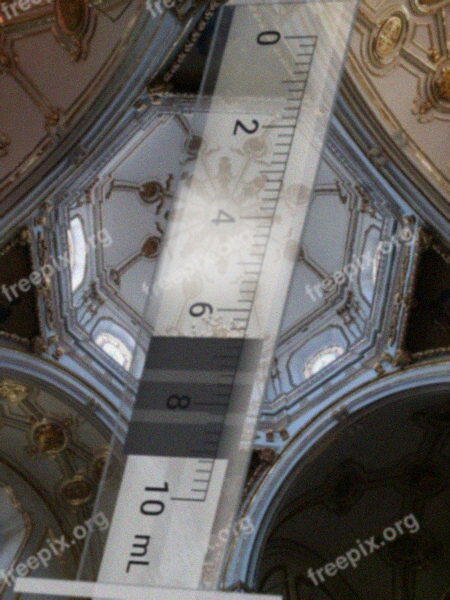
6.6,mL
